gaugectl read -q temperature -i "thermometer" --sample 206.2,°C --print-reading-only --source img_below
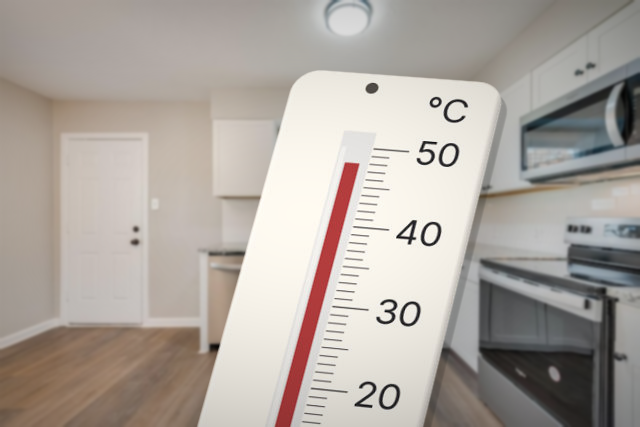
48,°C
